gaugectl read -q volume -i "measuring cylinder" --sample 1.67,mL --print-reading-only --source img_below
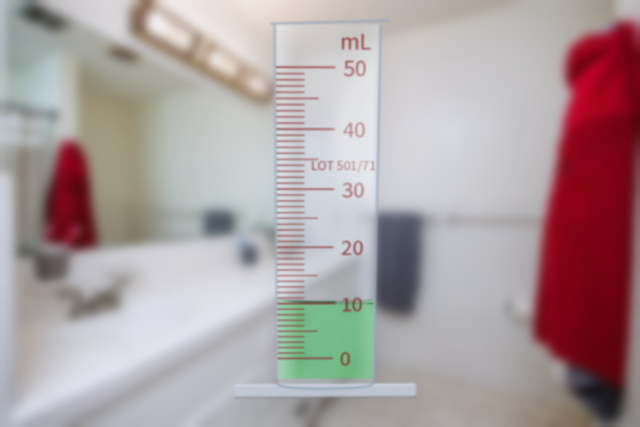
10,mL
